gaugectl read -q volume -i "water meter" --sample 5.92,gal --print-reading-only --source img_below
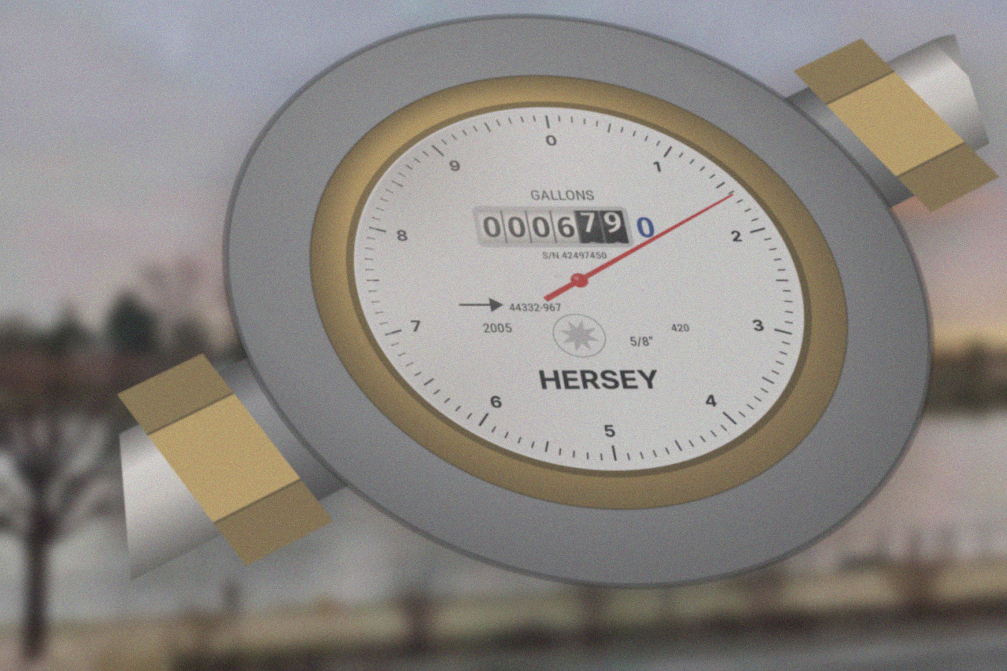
6791.6,gal
